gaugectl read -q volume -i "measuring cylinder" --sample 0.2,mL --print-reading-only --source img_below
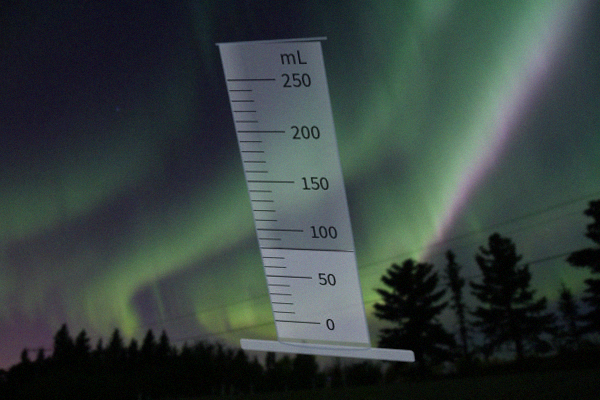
80,mL
